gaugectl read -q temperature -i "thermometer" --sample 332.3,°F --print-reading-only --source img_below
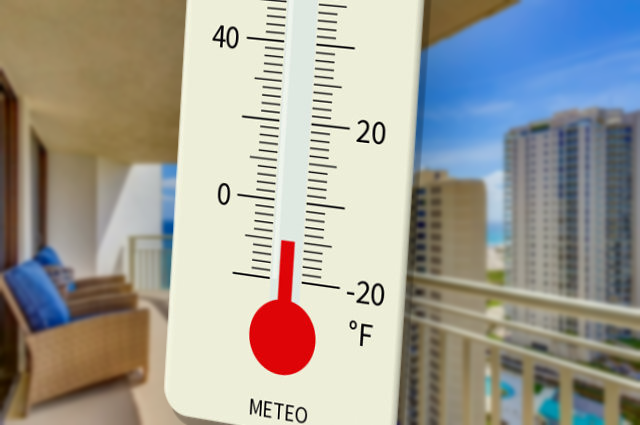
-10,°F
